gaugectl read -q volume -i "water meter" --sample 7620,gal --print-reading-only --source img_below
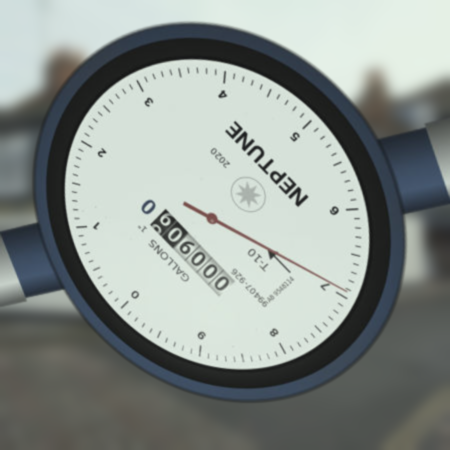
9086.9,gal
